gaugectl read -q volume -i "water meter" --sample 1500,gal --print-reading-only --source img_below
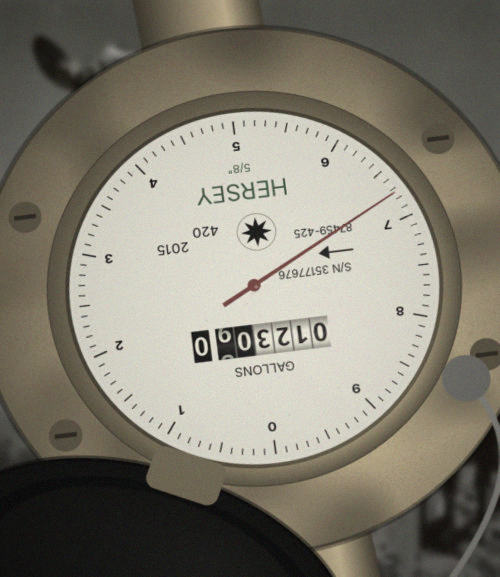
123086.7,gal
